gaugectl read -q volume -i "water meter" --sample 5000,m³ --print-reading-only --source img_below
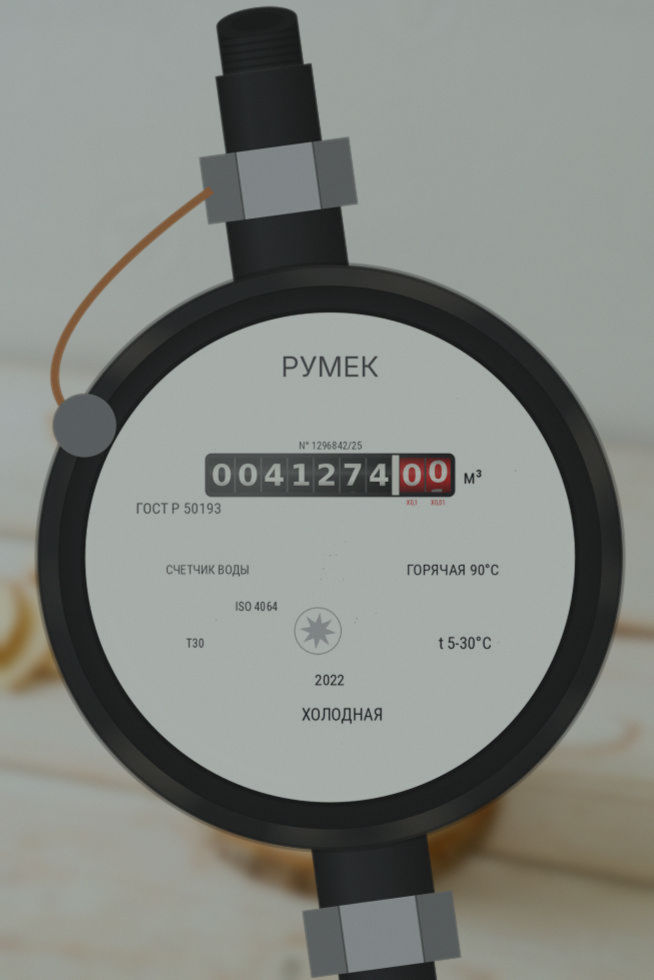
41274.00,m³
